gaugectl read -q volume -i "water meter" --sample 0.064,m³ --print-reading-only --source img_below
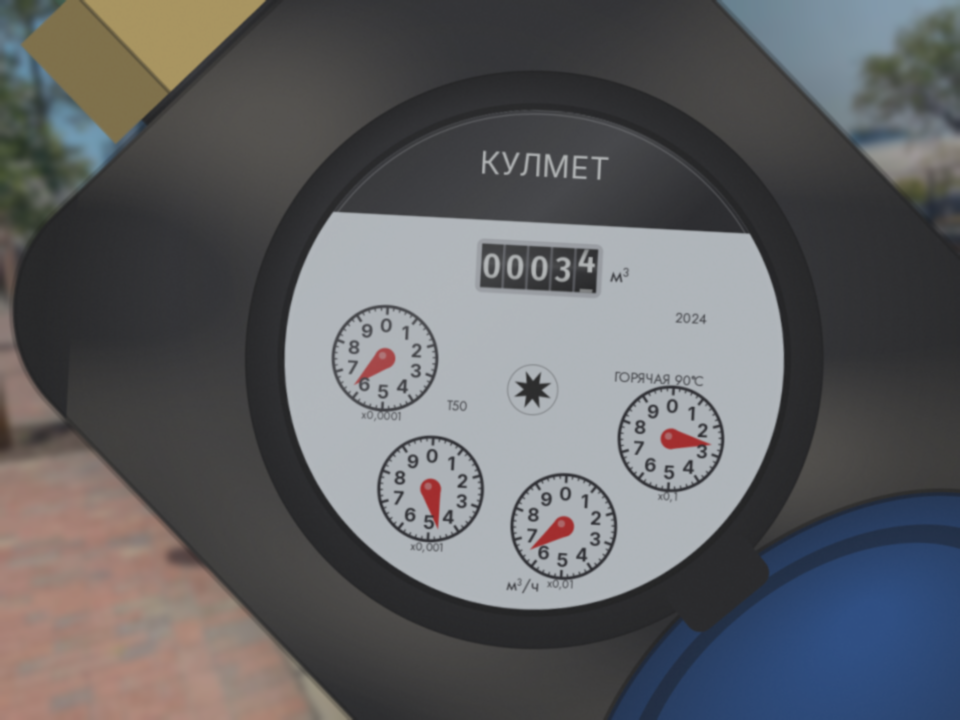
34.2646,m³
